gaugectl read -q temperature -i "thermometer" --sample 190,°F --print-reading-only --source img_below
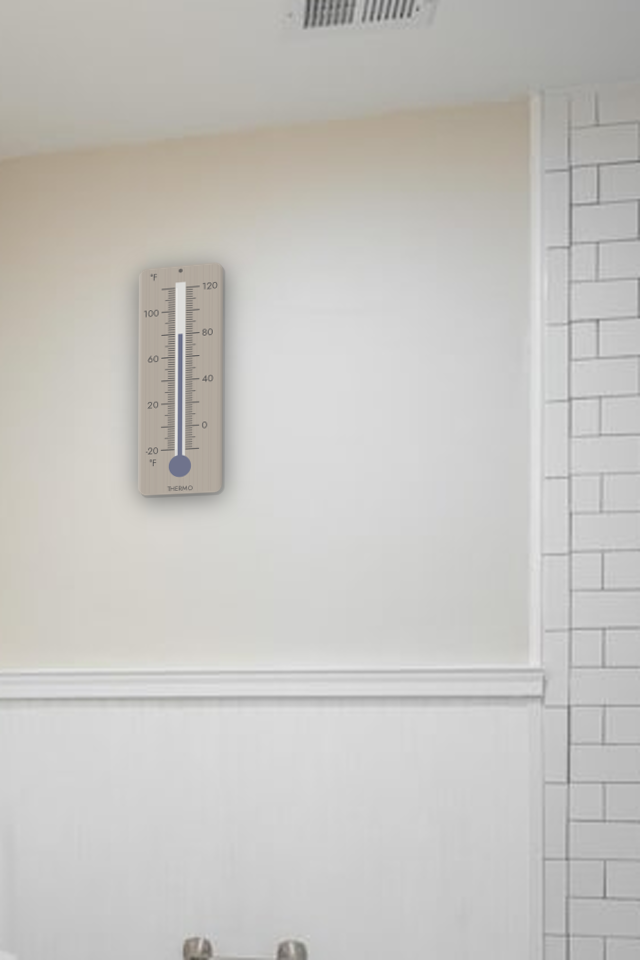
80,°F
